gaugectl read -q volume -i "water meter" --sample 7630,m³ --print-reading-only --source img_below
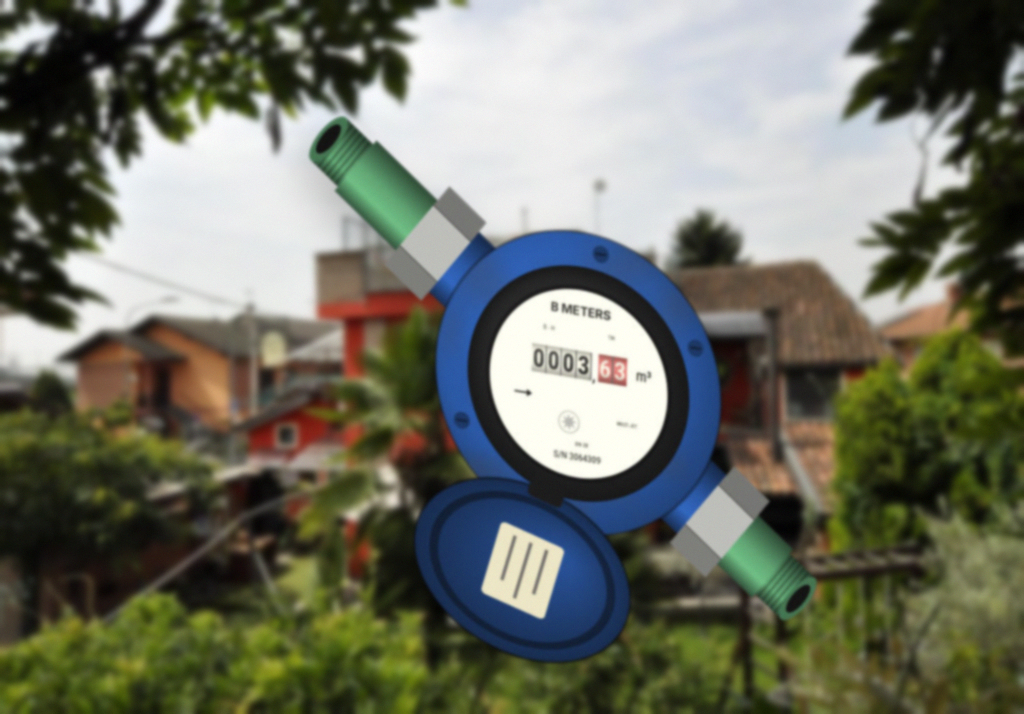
3.63,m³
